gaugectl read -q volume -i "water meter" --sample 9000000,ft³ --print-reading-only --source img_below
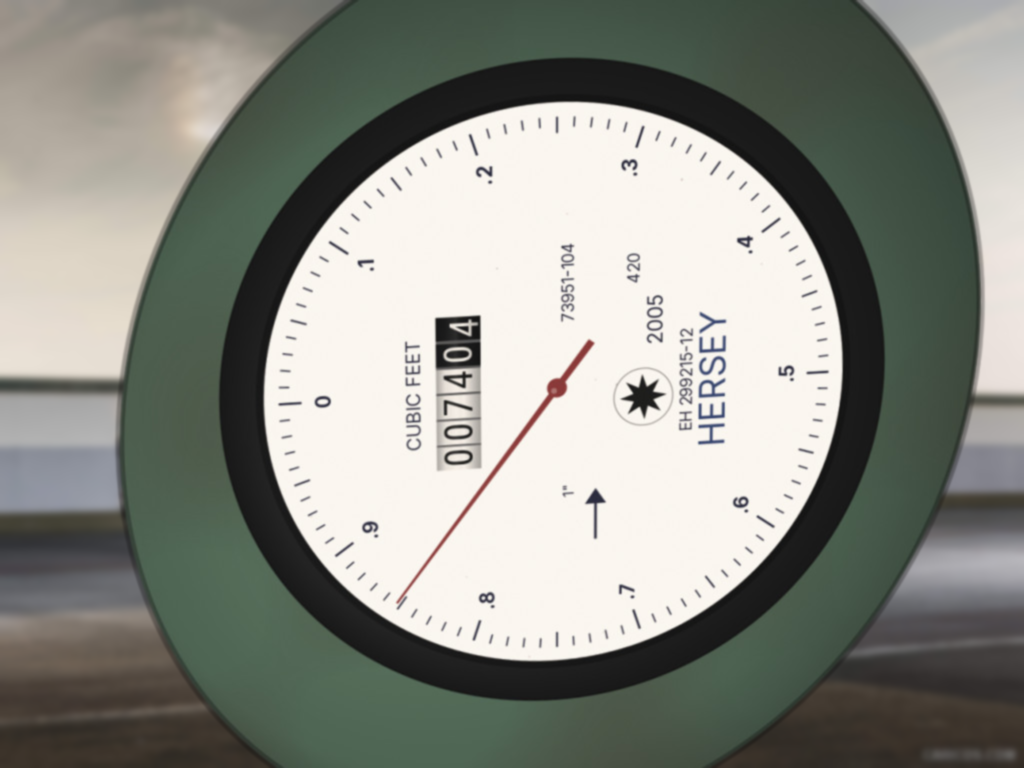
7403.85,ft³
